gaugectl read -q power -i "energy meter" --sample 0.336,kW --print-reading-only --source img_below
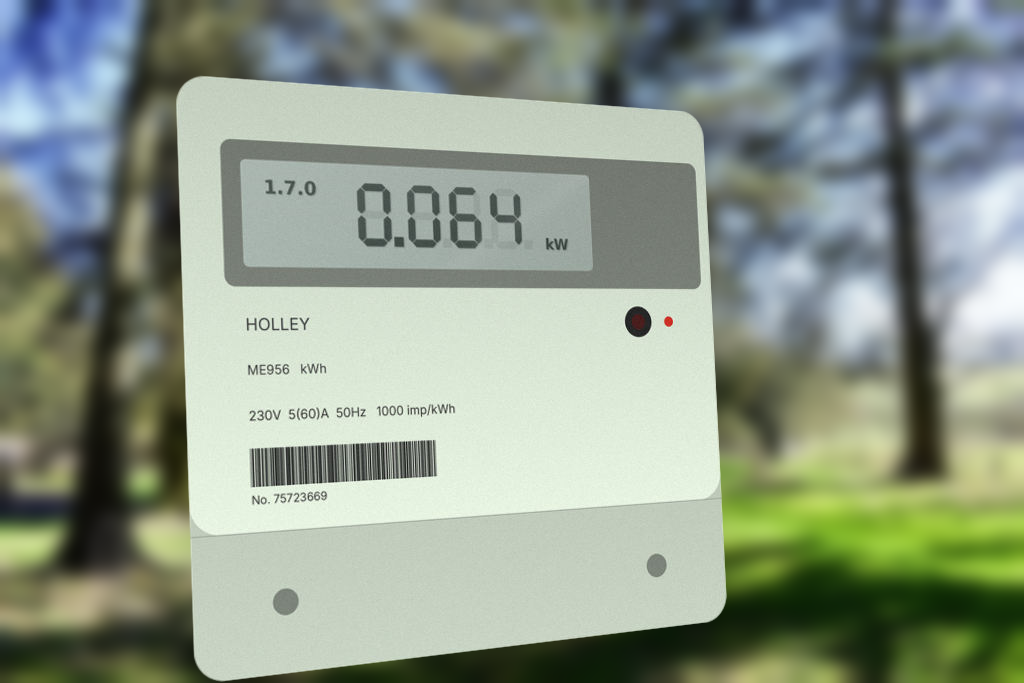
0.064,kW
